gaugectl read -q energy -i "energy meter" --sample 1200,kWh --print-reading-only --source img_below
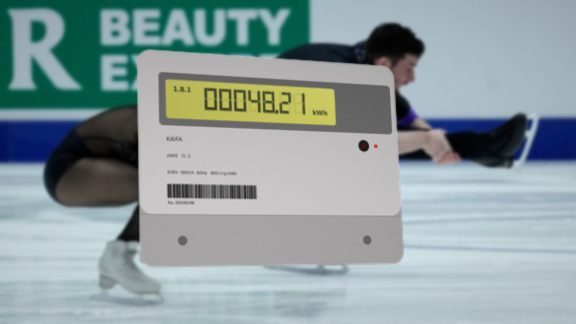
48.21,kWh
